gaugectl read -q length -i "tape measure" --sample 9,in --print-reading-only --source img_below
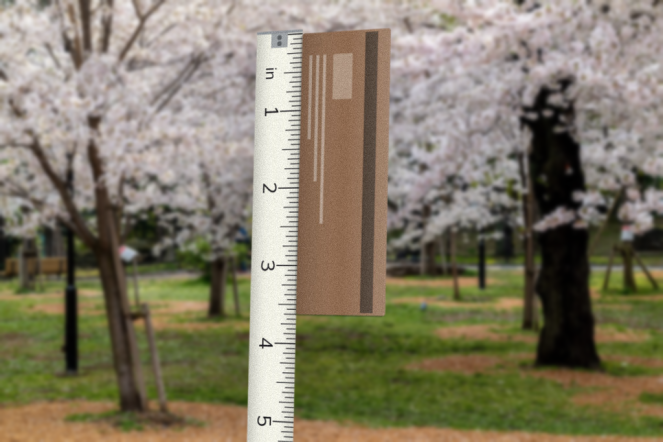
3.625,in
